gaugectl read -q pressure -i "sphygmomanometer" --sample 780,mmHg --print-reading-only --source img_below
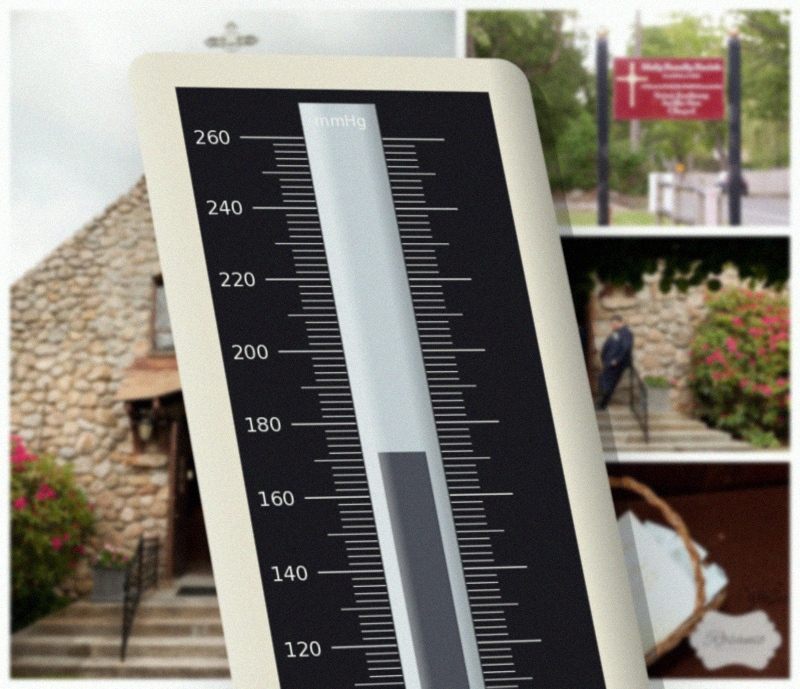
172,mmHg
